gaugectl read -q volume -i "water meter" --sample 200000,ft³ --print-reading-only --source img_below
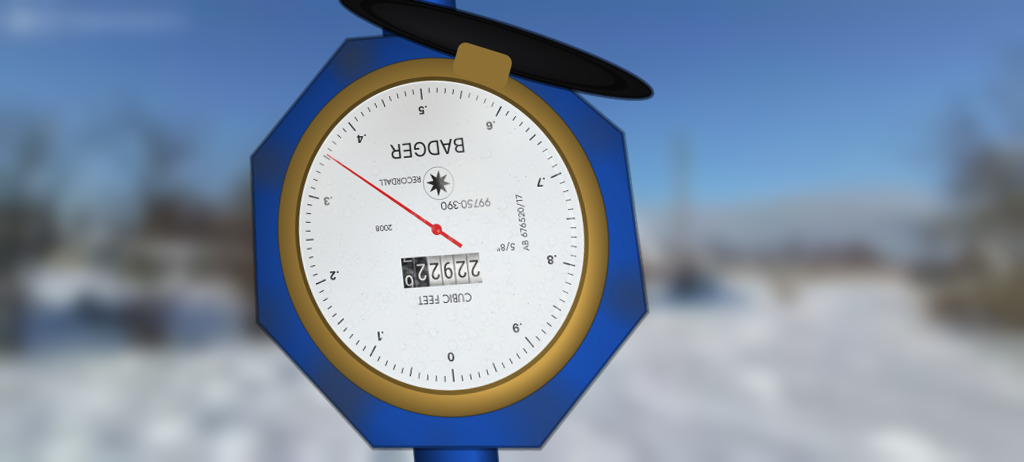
229226.35,ft³
